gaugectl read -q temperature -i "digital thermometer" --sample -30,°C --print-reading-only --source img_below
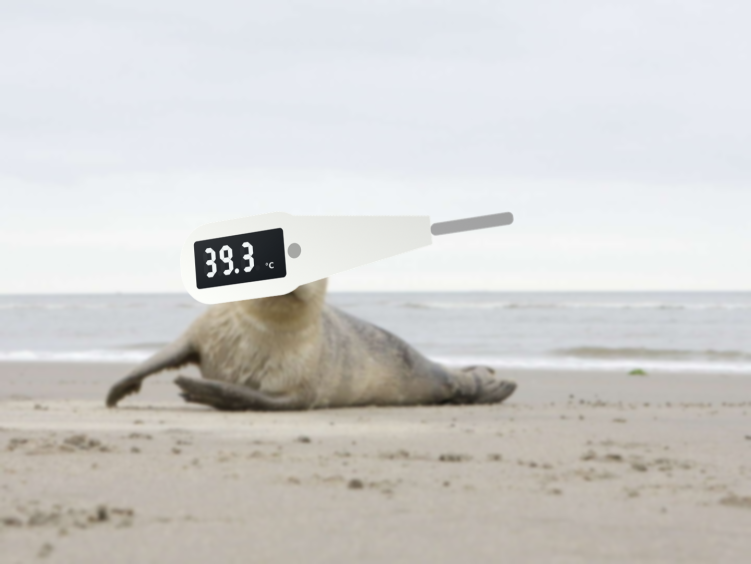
39.3,°C
